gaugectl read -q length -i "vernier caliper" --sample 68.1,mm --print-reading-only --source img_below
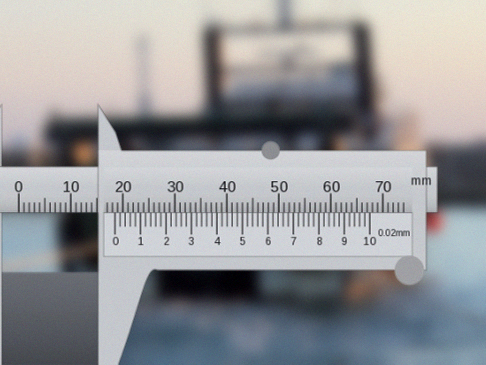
18.5,mm
